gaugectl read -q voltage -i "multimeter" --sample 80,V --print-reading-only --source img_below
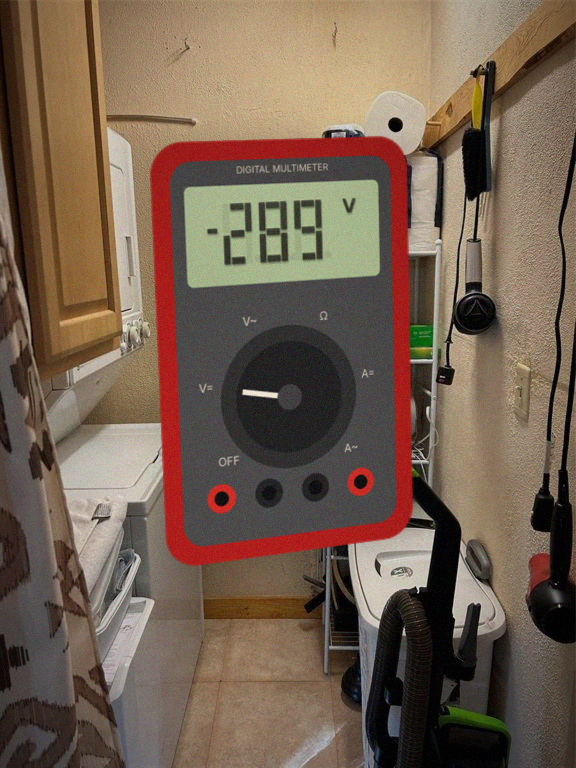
-289,V
